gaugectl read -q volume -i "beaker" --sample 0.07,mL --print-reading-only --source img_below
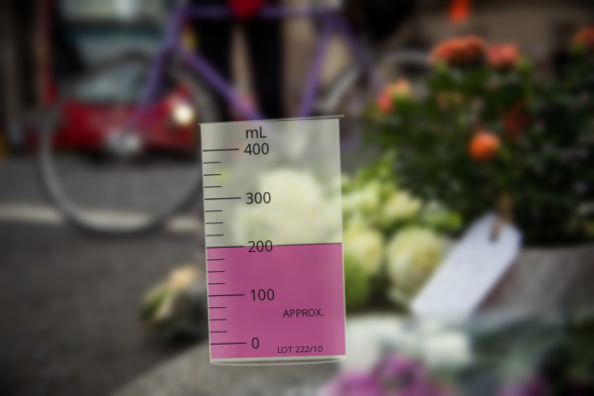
200,mL
